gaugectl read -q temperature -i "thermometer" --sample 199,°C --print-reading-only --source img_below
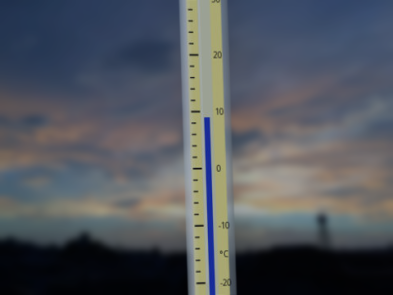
9,°C
